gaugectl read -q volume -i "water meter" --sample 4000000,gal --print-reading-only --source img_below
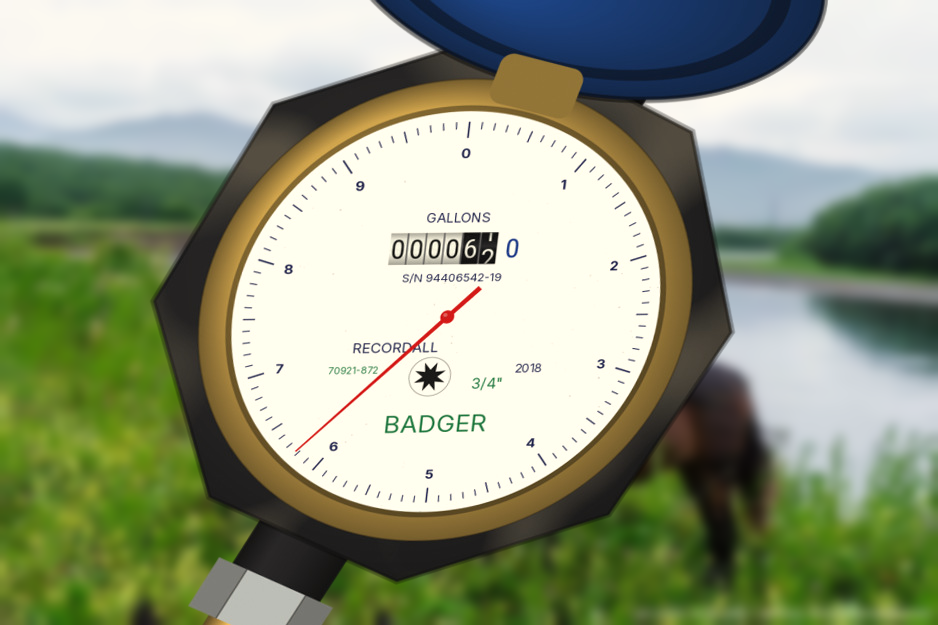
616.2,gal
